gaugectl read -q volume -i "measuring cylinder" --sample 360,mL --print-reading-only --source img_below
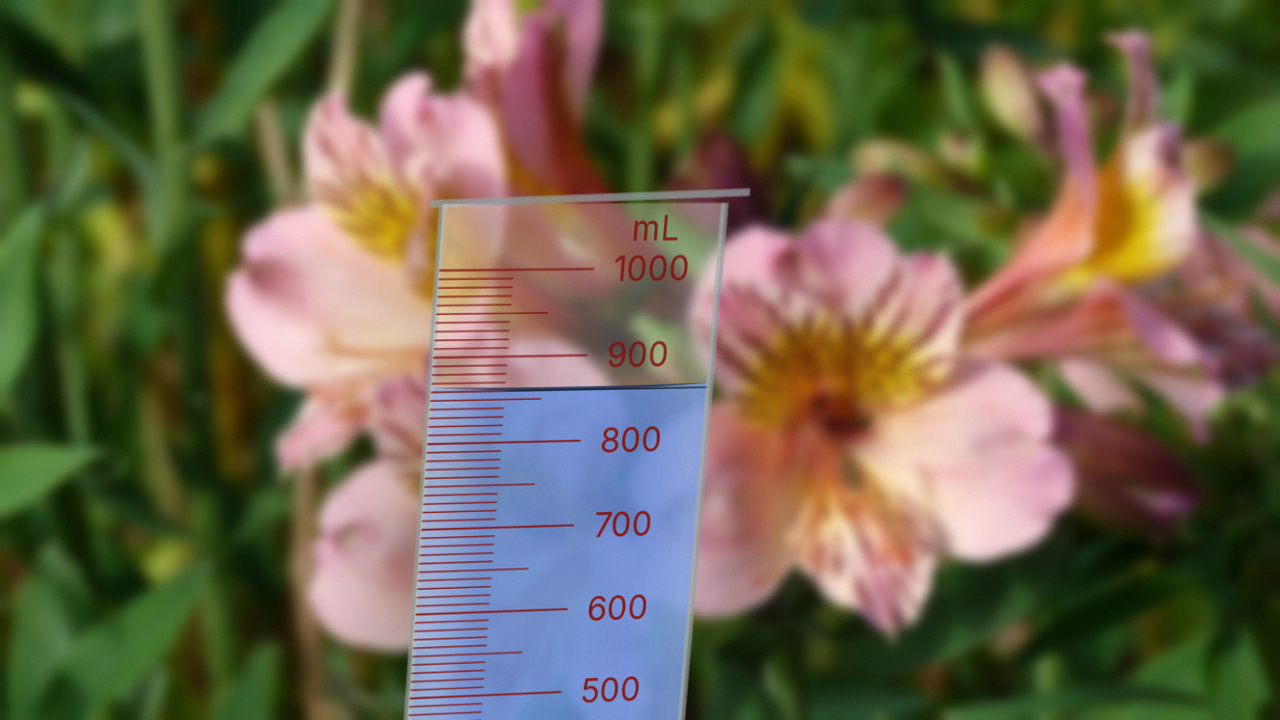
860,mL
